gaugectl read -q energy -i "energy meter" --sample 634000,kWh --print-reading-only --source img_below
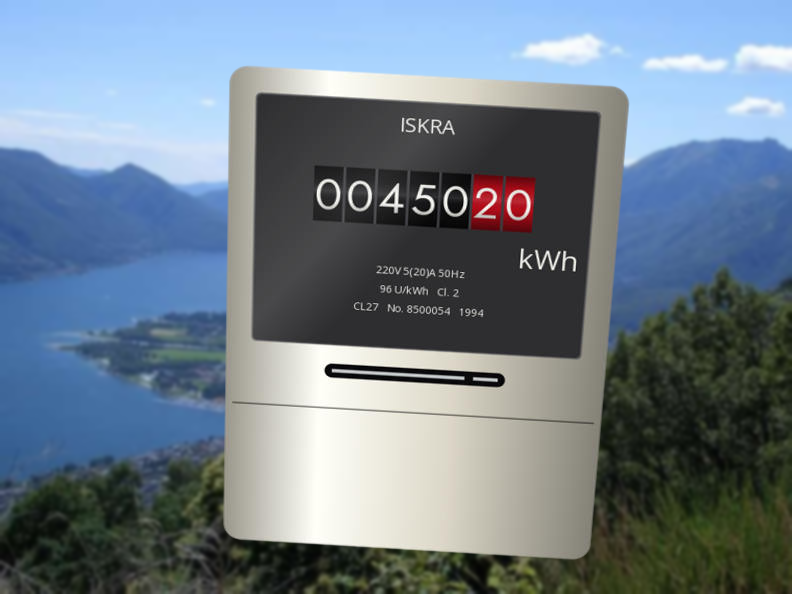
450.20,kWh
